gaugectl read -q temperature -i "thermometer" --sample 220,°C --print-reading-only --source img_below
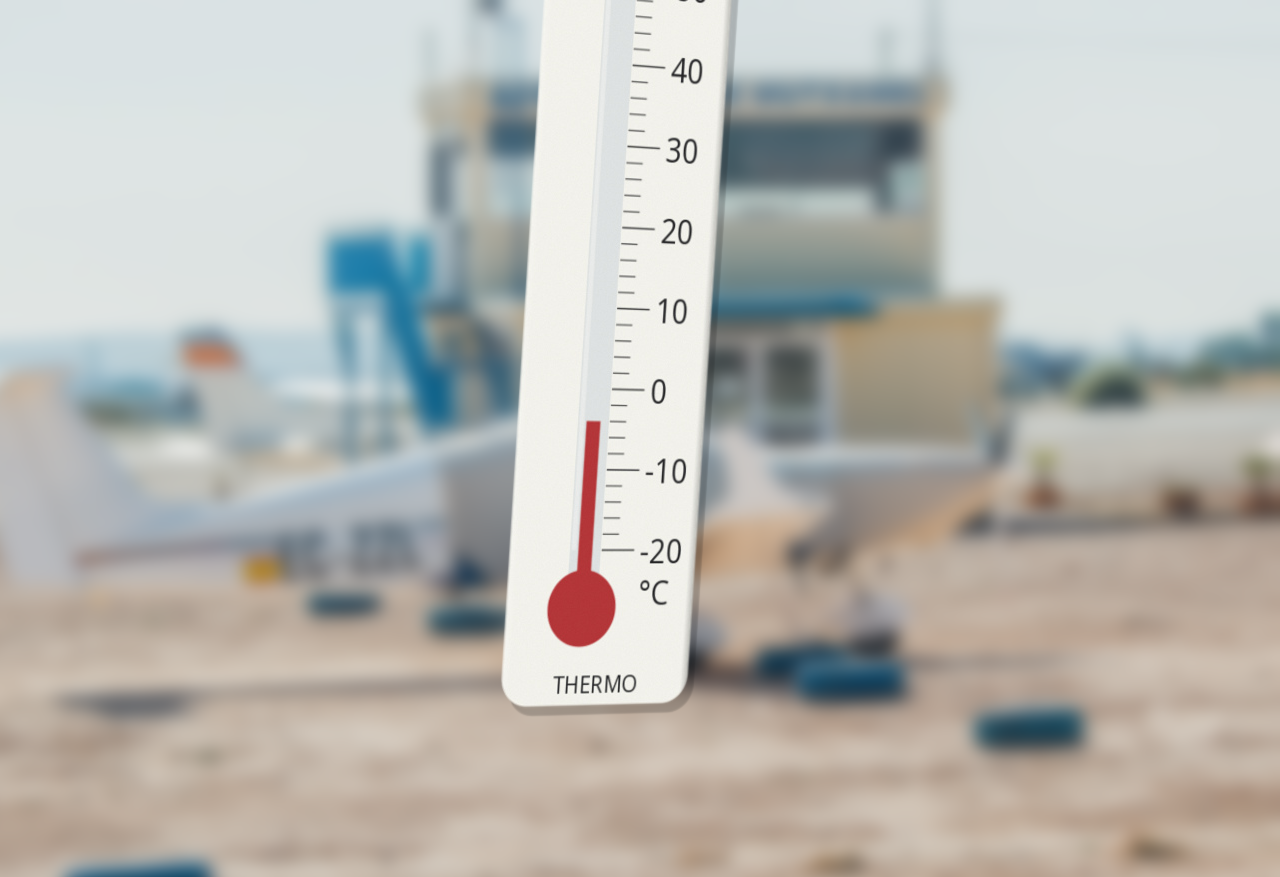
-4,°C
